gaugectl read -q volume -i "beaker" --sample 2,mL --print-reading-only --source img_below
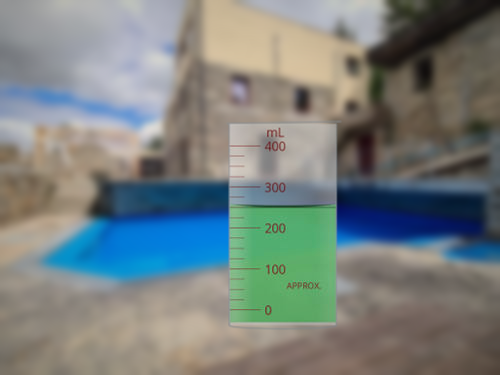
250,mL
